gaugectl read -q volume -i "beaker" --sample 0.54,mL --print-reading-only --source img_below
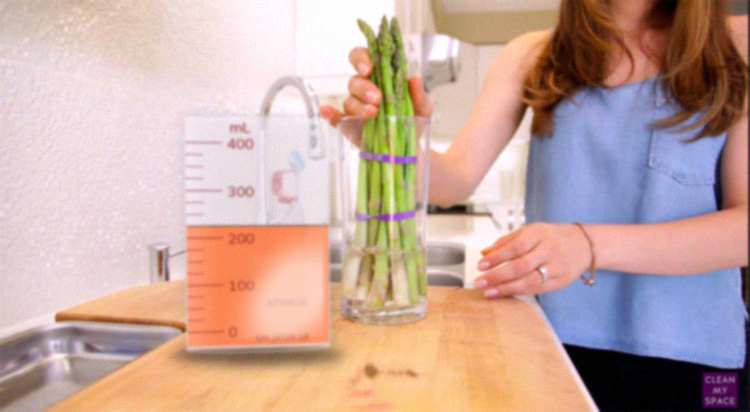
225,mL
